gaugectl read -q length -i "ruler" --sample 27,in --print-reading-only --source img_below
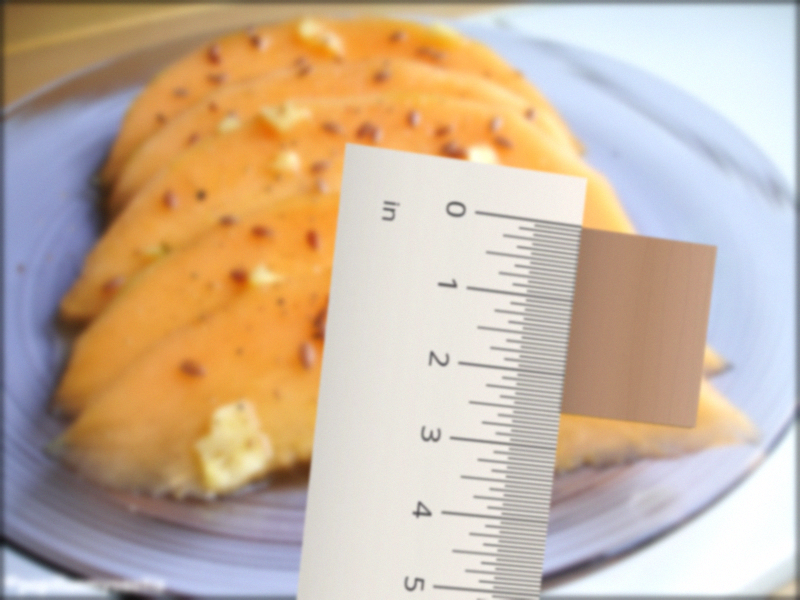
2.5,in
